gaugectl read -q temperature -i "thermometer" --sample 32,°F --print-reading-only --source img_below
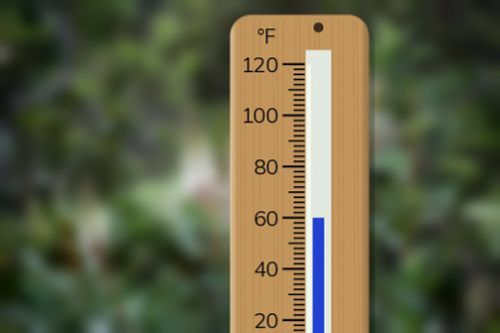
60,°F
